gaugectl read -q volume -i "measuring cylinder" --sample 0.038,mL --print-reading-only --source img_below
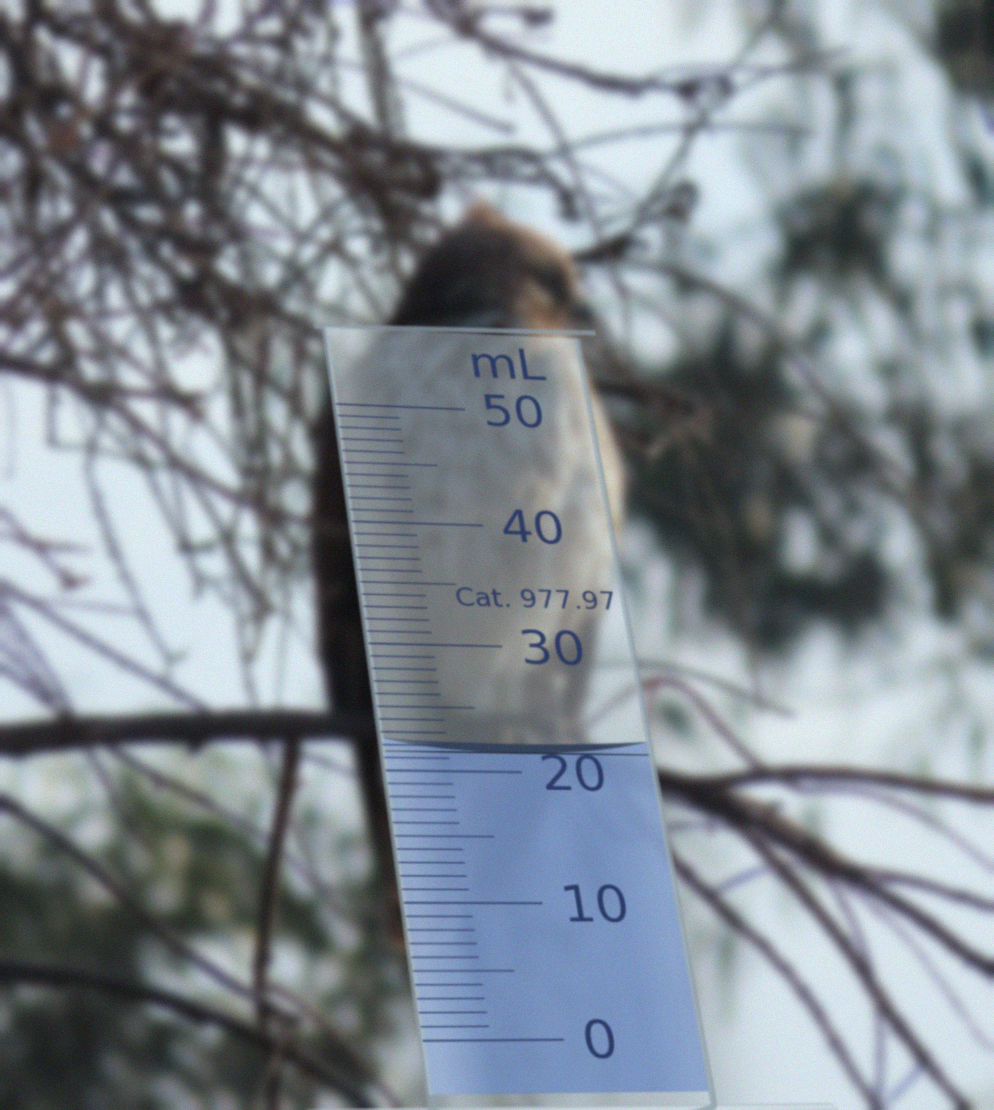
21.5,mL
